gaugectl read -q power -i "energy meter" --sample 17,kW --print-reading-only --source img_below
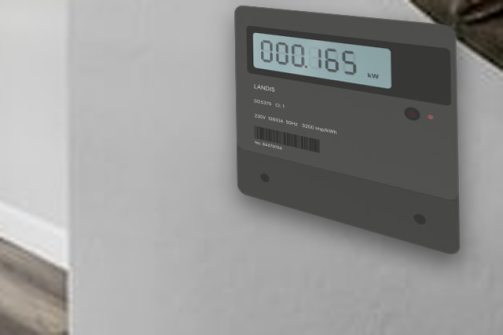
0.165,kW
